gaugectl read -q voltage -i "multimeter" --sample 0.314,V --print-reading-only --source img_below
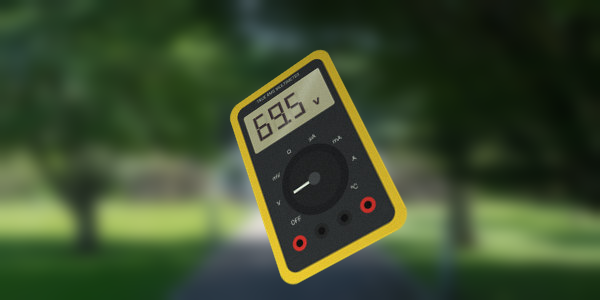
69.5,V
